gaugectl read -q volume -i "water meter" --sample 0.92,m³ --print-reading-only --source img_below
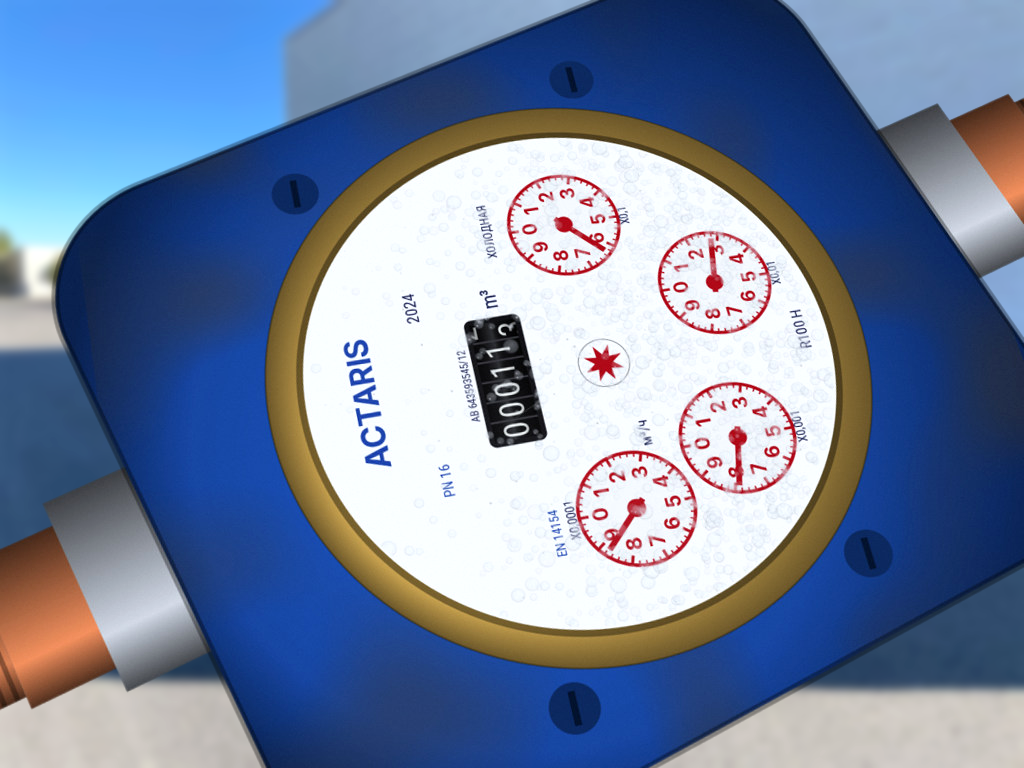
112.6278,m³
